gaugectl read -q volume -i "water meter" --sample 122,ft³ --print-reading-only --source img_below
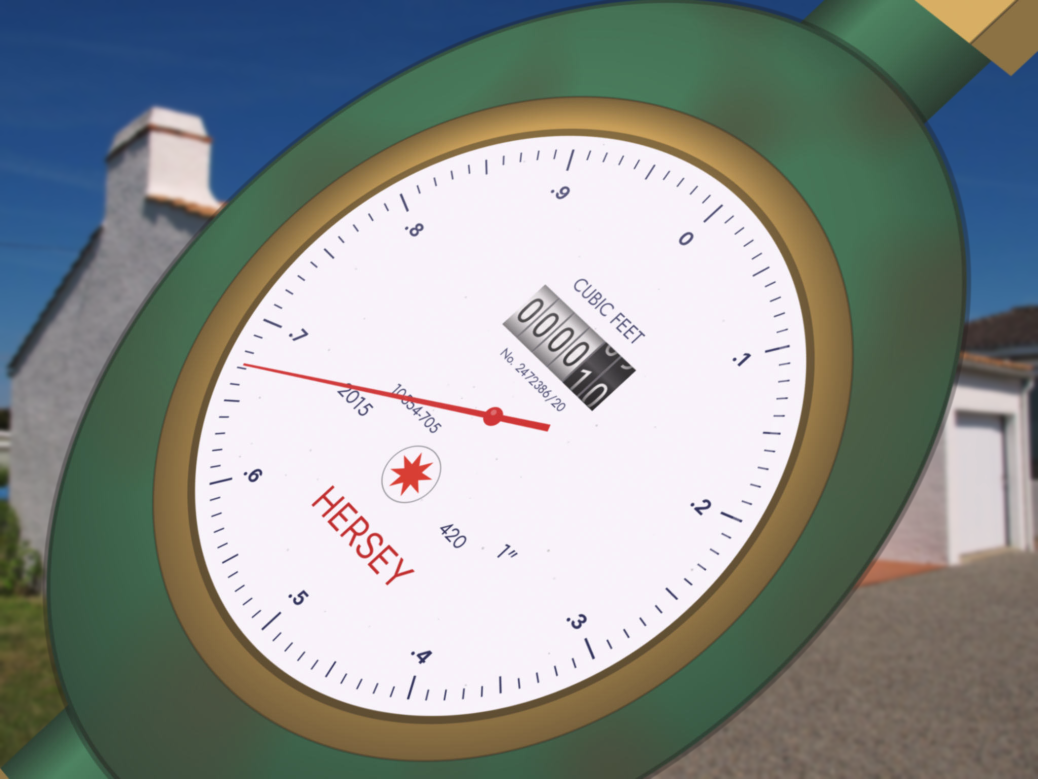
9.67,ft³
